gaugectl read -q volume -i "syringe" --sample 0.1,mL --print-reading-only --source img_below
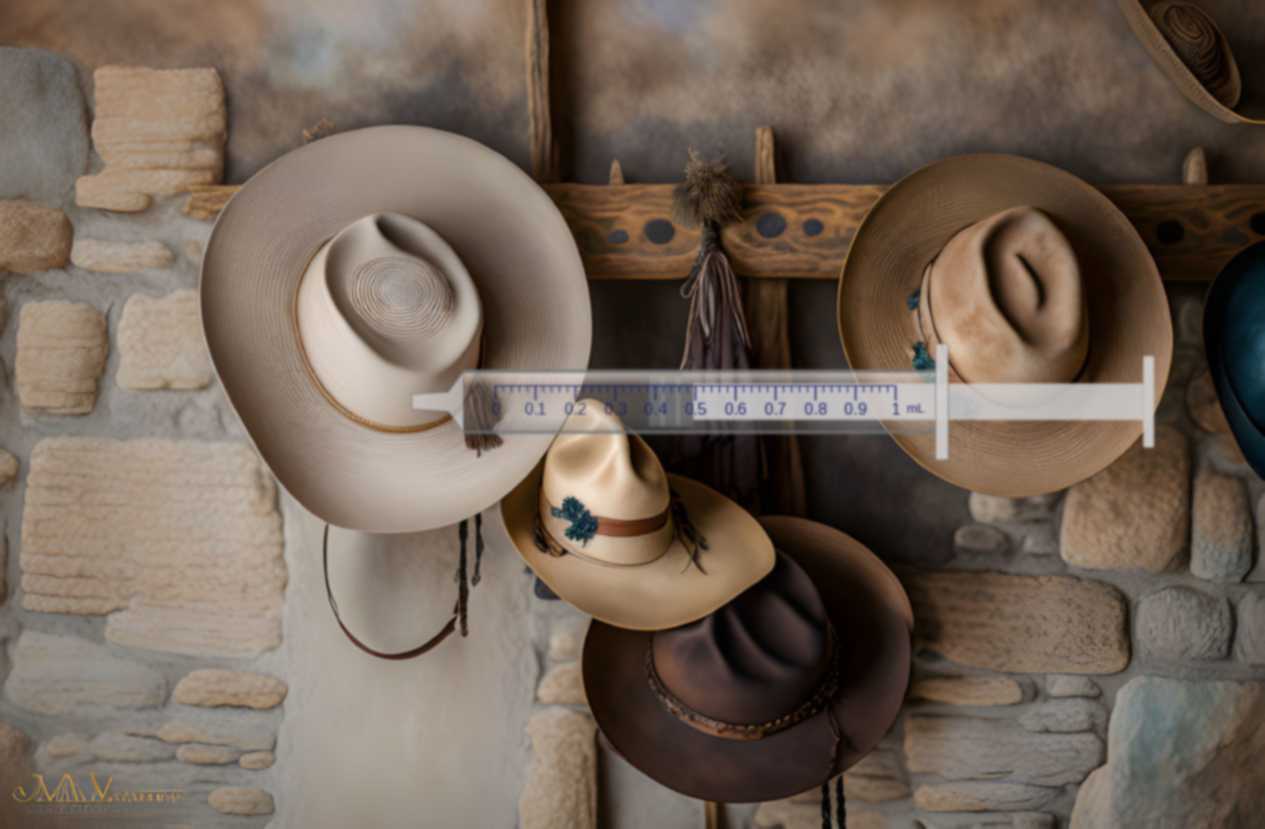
0.38,mL
